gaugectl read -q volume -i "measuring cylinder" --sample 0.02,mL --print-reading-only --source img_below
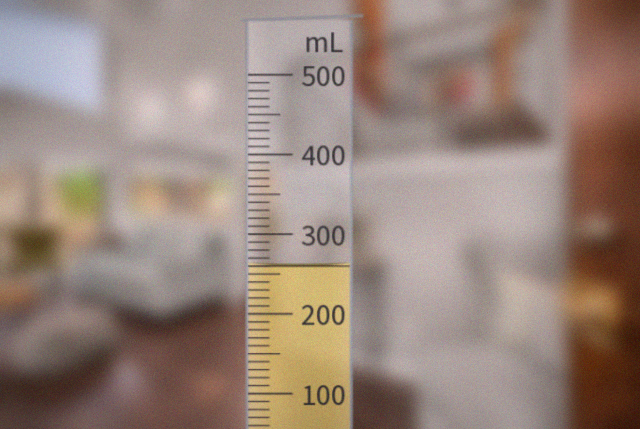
260,mL
